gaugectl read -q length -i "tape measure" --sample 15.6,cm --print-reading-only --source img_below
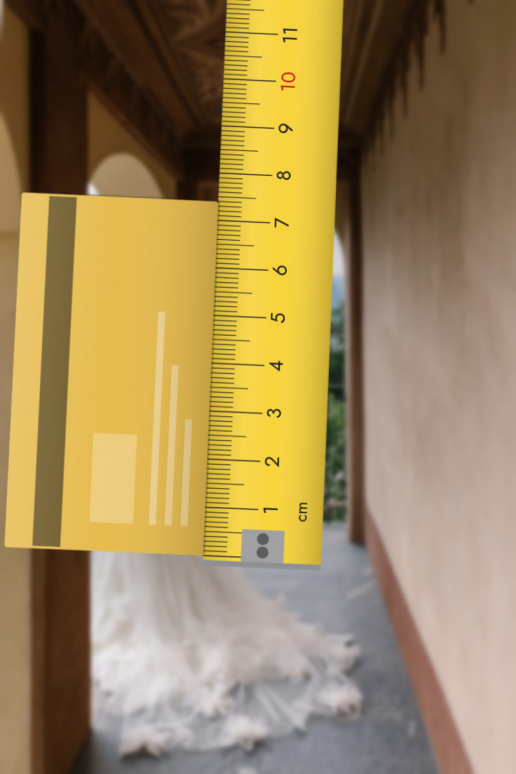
7.4,cm
